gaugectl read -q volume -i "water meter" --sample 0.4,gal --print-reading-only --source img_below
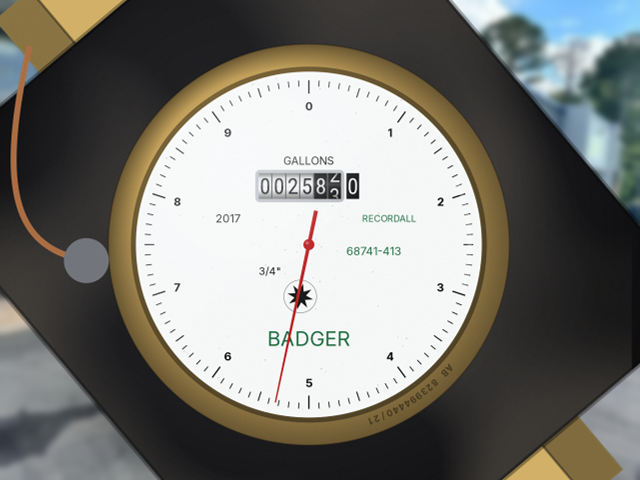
25825.3,gal
